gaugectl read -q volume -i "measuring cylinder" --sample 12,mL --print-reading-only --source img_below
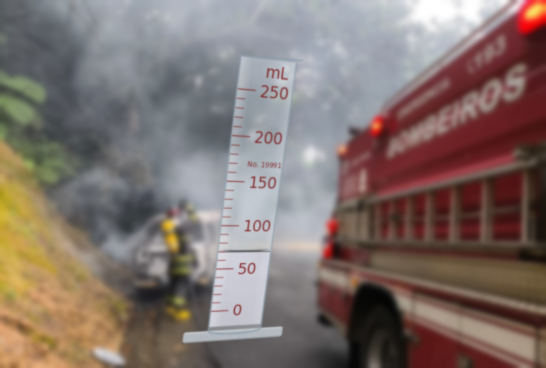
70,mL
